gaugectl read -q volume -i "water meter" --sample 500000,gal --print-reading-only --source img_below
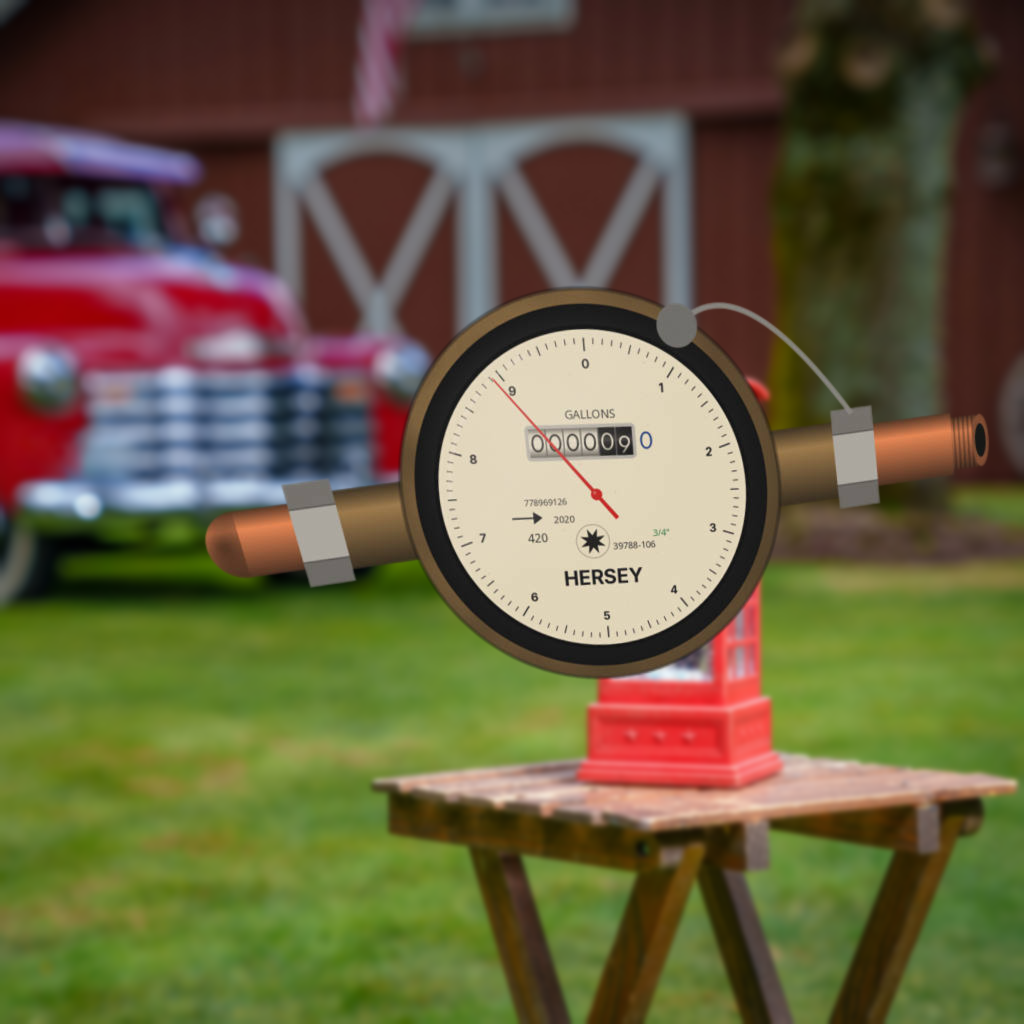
88.9,gal
